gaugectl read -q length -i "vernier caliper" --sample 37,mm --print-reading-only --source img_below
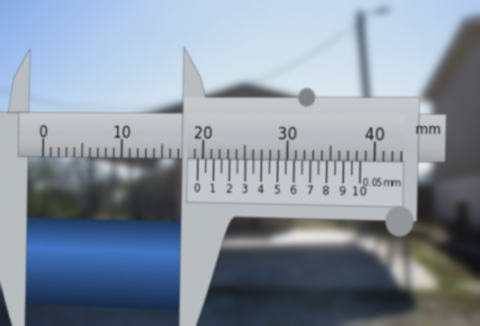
19.4,mm
